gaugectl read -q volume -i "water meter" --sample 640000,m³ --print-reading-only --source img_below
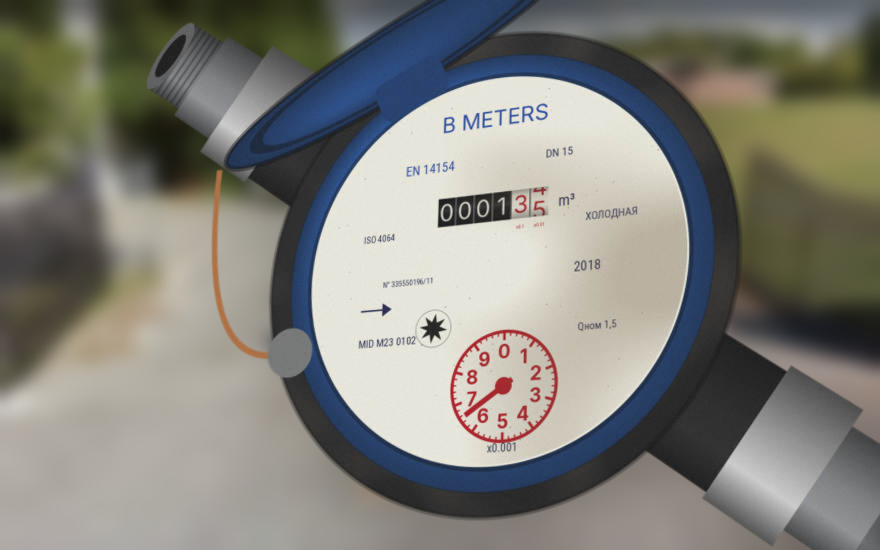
1.346,m³
